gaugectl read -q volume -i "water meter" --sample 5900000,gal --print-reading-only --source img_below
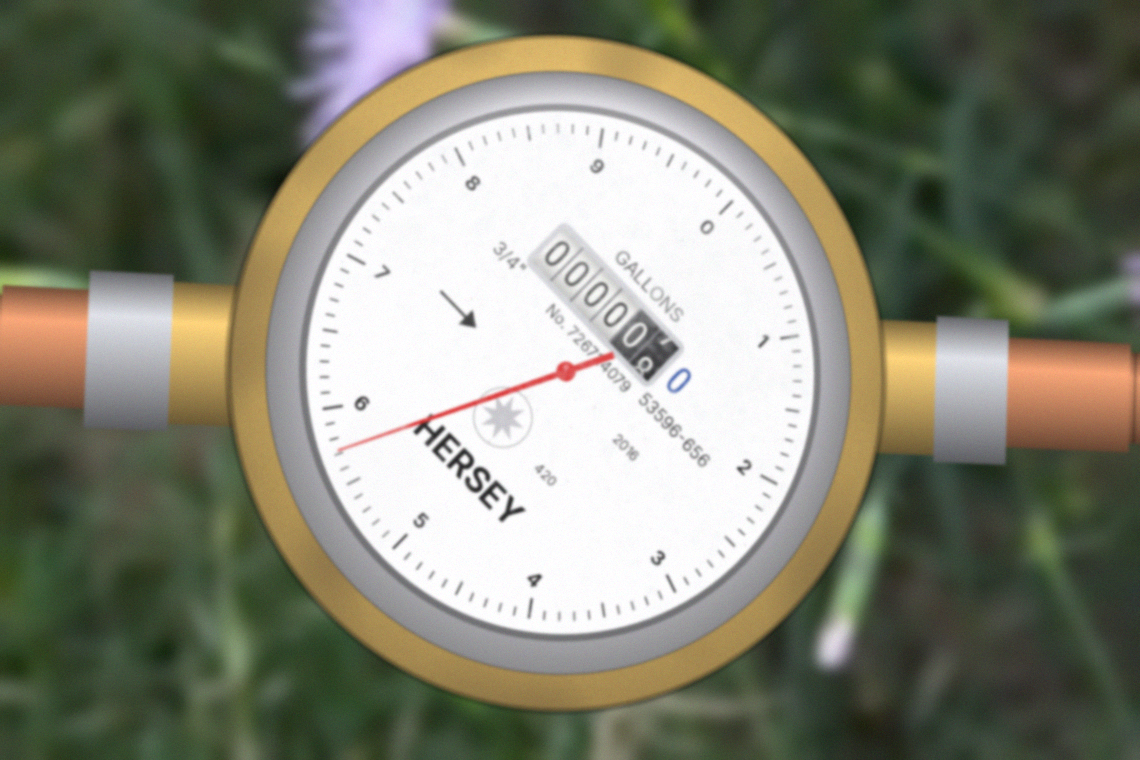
75.7,gal
